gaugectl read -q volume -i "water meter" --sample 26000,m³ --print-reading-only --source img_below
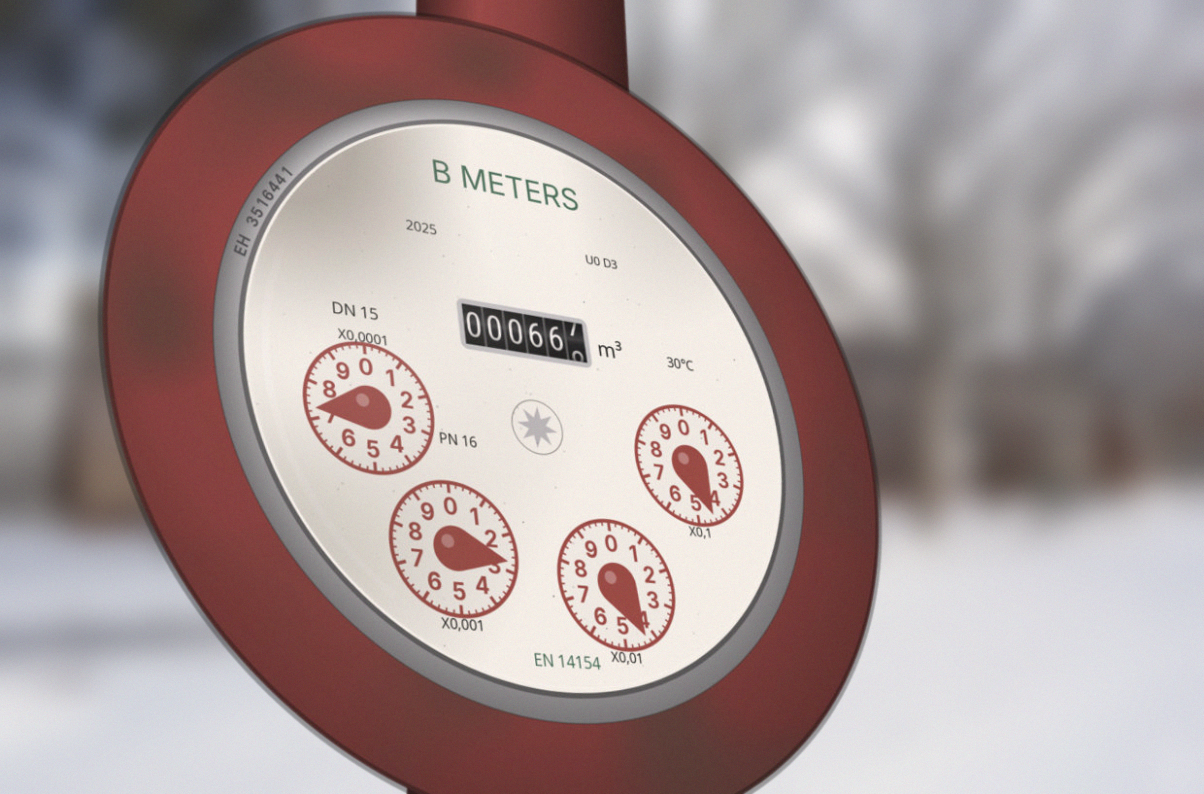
667.4427,m³
